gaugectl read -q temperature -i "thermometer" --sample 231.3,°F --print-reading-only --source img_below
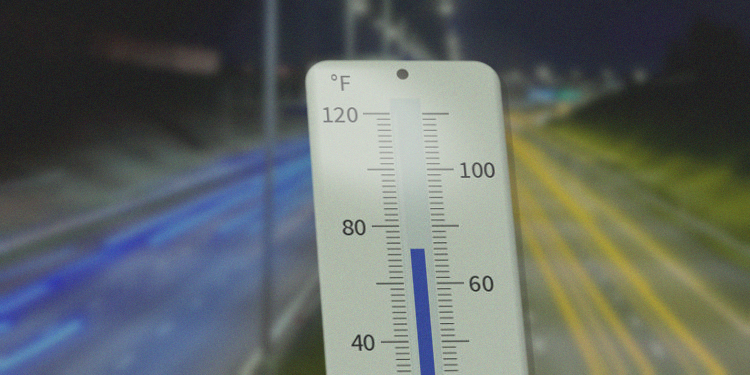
72,°F
